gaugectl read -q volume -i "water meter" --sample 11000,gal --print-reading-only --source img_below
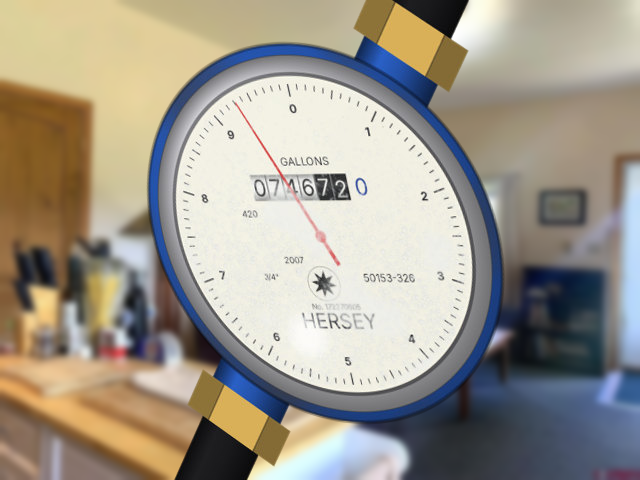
746719.3,gal
